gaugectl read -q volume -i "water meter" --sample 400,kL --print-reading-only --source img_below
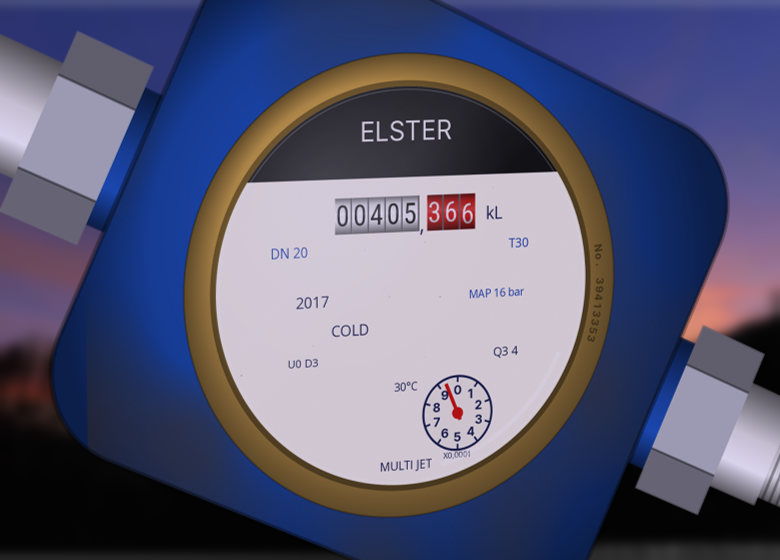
405.3659,kL
